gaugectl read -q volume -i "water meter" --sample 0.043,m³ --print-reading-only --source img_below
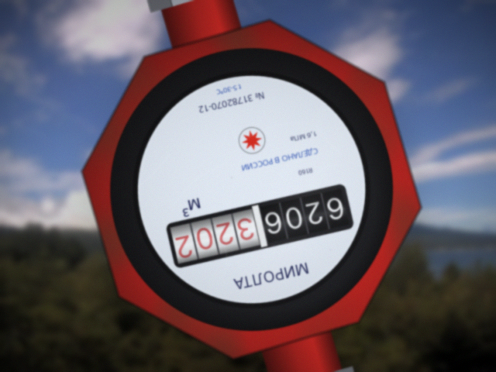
6206.3202,m³
